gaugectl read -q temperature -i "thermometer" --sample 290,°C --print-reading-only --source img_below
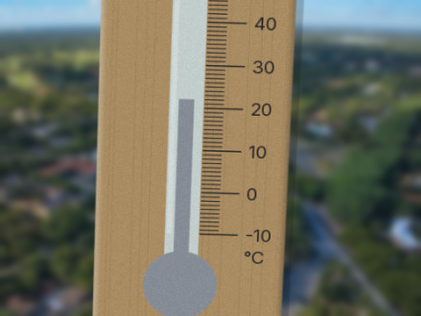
22,°C
